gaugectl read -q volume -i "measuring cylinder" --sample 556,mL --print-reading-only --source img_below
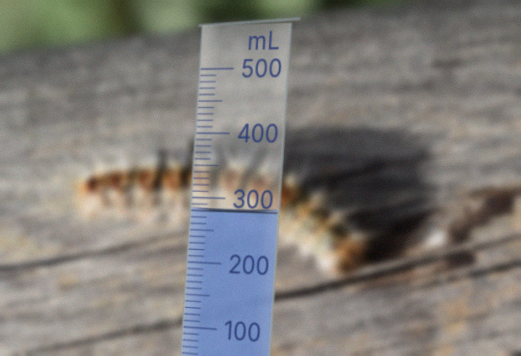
280,mL
